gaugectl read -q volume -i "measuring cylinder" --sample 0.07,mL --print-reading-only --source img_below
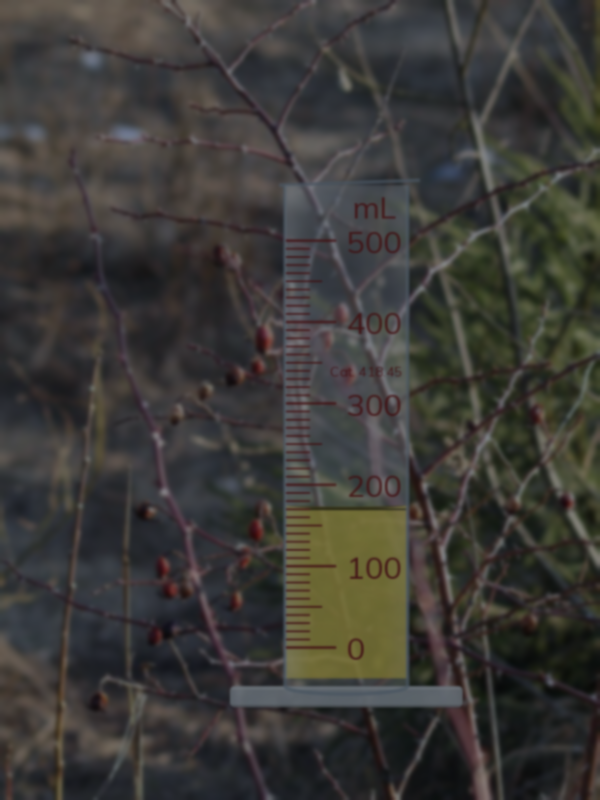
170,mL
